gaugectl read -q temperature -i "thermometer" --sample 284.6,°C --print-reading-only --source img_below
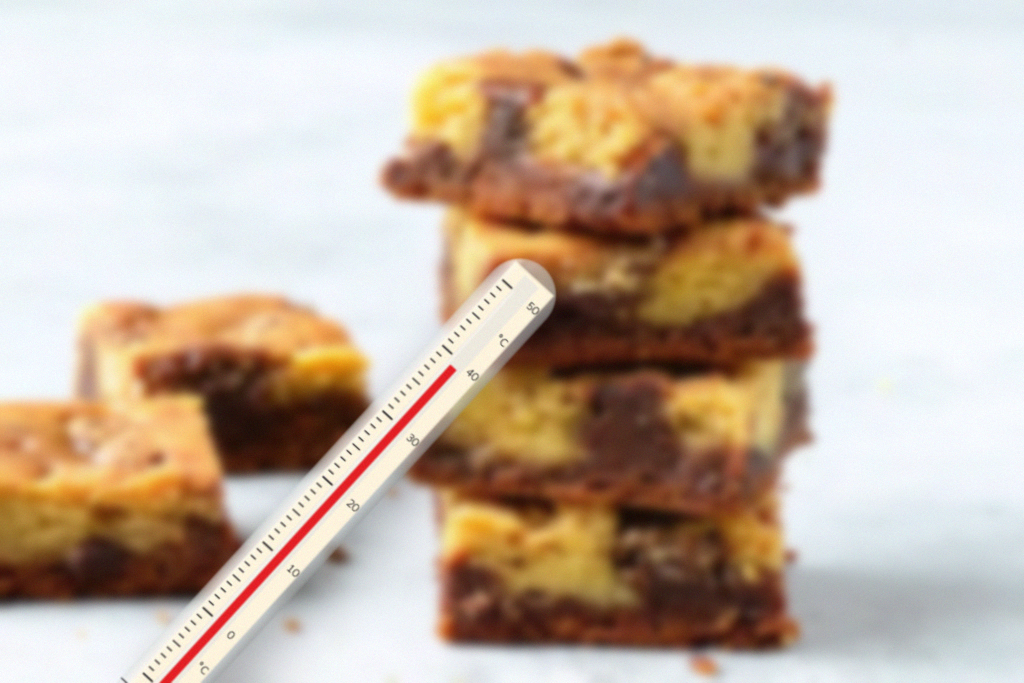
39,°C
